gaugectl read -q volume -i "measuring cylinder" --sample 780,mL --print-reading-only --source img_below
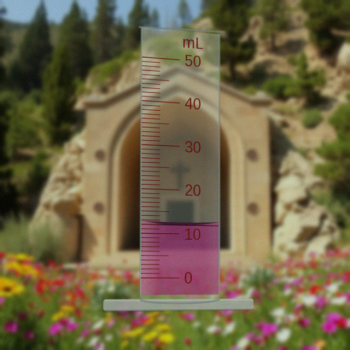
12,mL
